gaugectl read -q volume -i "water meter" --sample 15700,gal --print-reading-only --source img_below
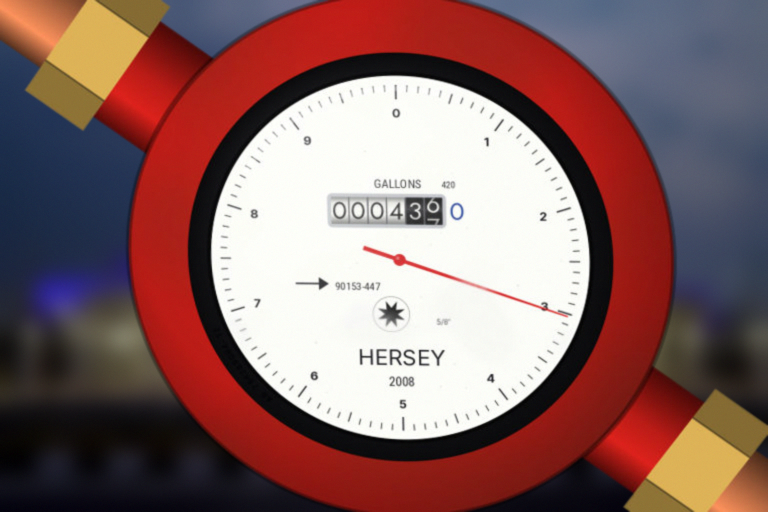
4363.0,gal
